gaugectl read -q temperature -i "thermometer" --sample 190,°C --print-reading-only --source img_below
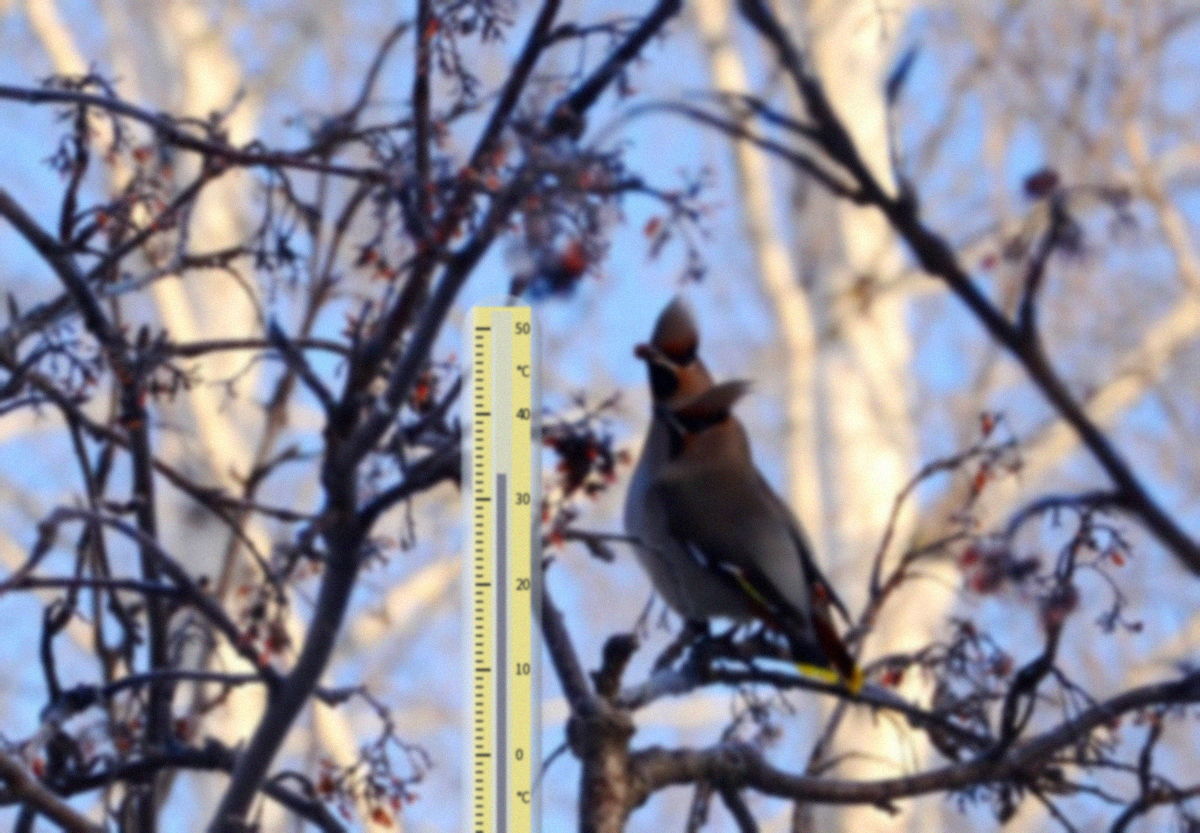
33,°C
